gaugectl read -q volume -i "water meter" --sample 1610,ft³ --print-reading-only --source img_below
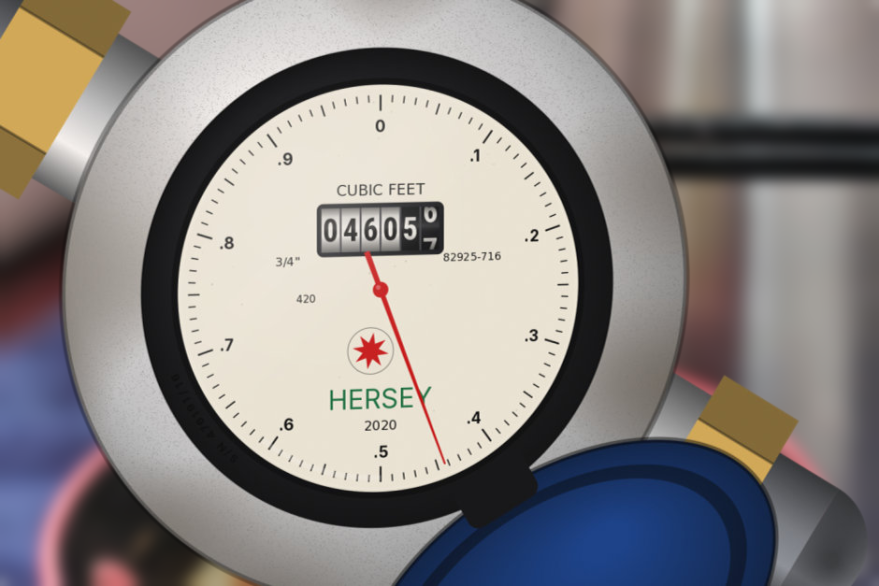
46056.44,ft³
